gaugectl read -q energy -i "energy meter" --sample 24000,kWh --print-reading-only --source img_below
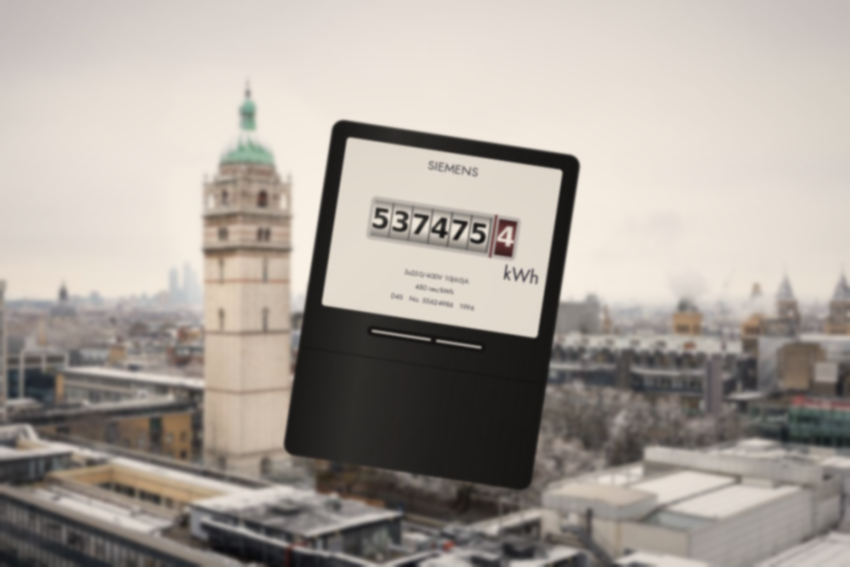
537475.4,kWh
